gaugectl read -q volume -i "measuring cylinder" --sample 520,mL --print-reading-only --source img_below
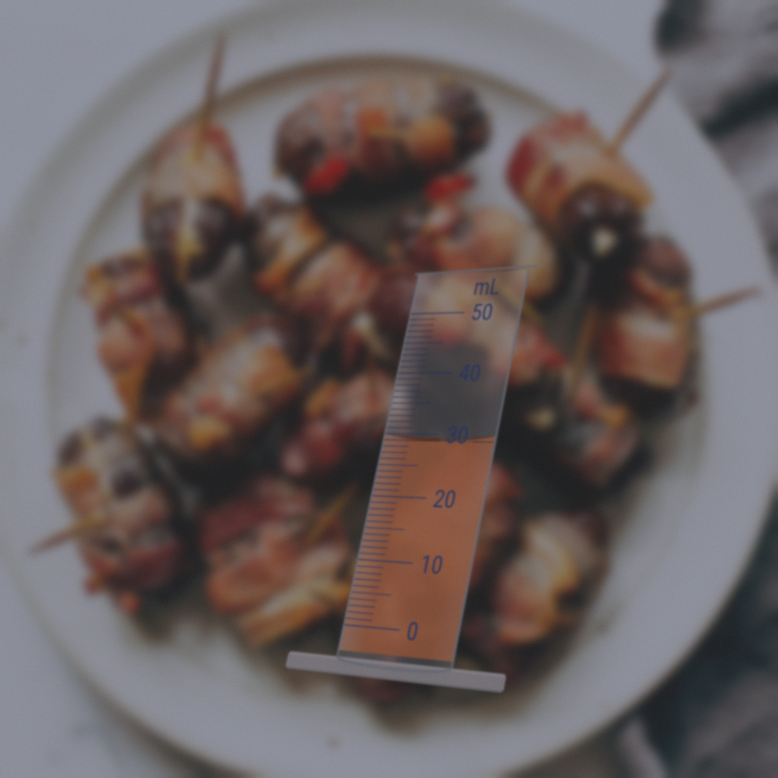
29,mL
